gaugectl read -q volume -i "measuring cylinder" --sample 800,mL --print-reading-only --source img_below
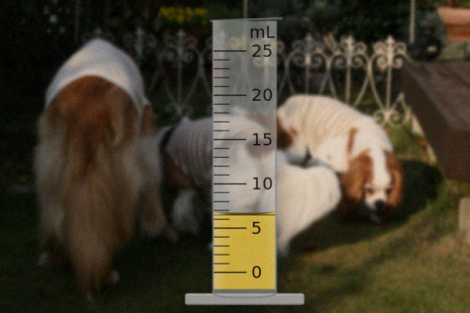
6.5,mL
